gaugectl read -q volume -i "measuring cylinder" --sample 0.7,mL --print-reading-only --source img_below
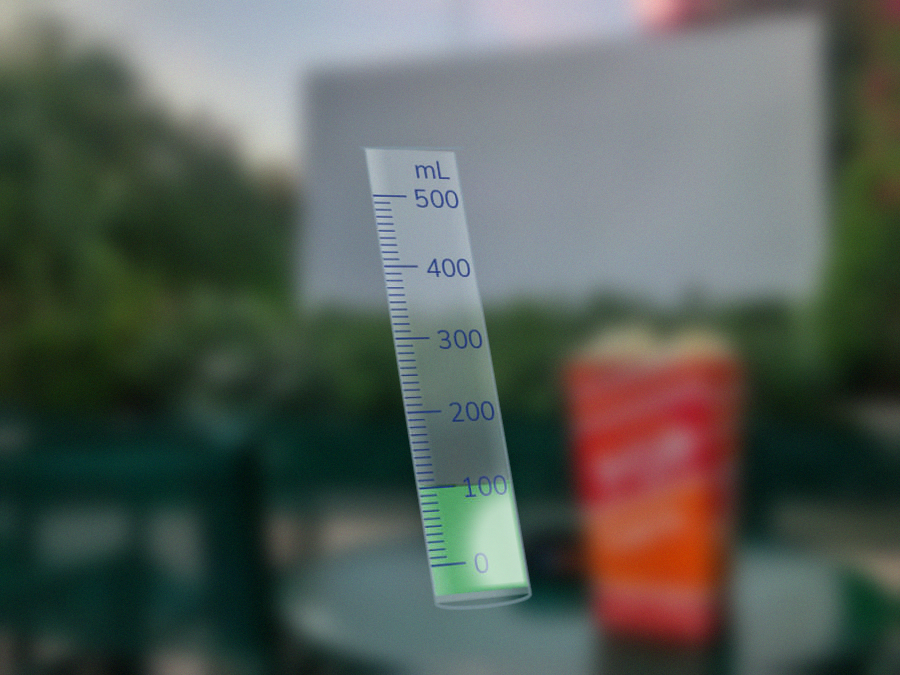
100,mL
